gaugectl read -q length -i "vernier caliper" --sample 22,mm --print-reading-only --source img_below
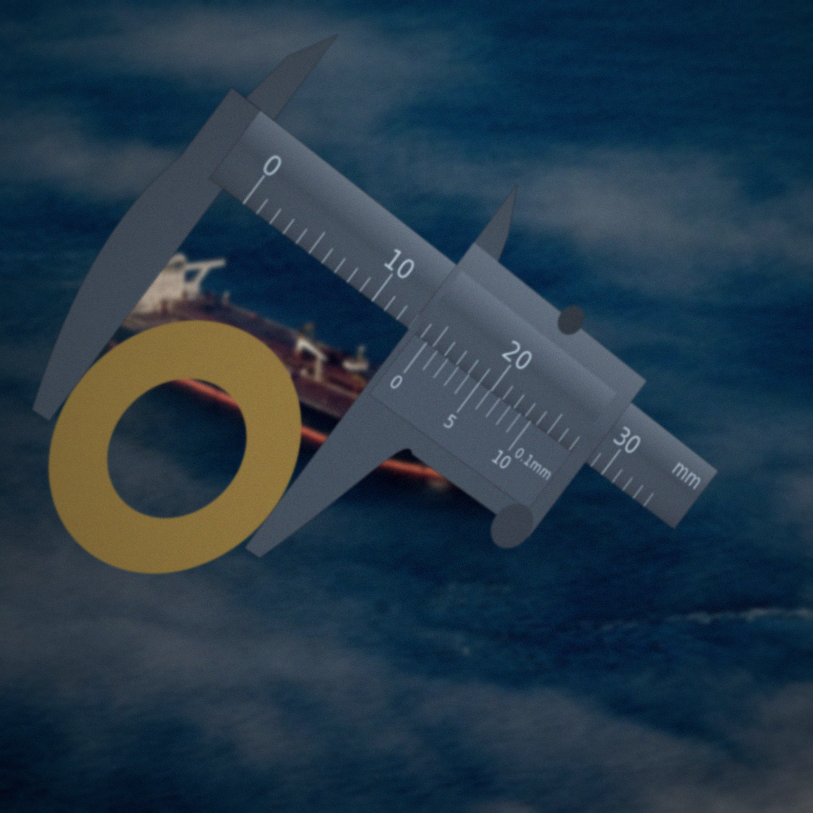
14.5,mm
